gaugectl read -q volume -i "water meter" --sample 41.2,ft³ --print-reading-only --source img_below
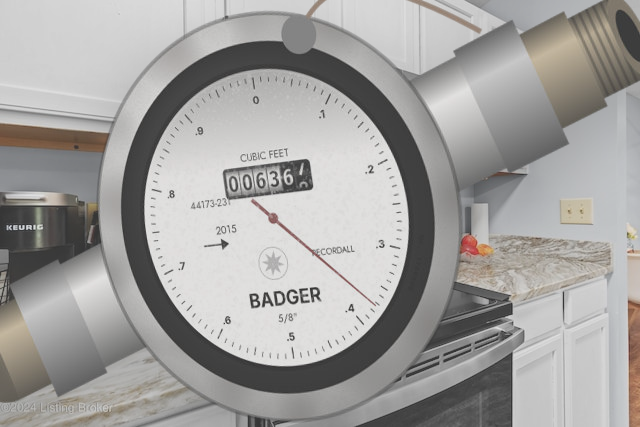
6367.37,ft³
